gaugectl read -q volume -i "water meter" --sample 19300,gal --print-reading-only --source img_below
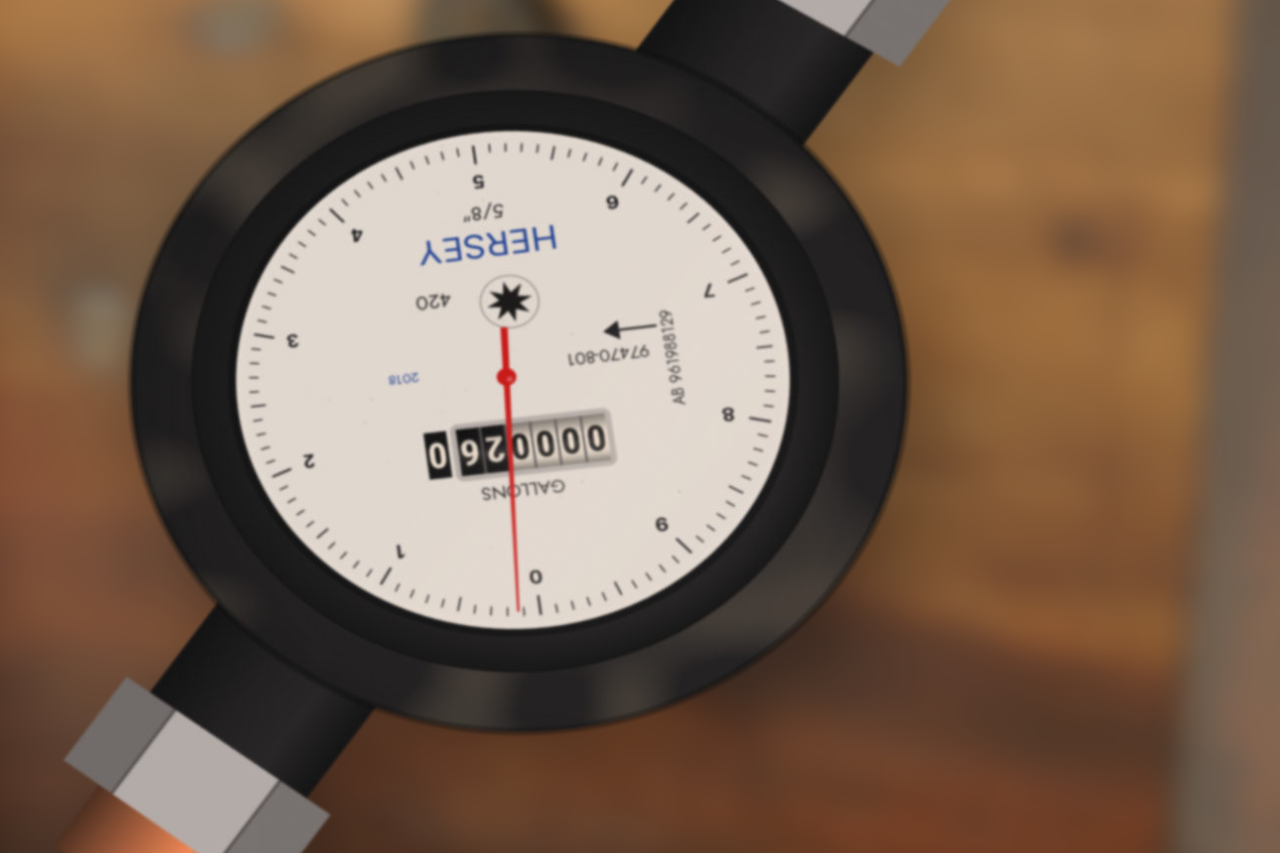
260.1,gal
